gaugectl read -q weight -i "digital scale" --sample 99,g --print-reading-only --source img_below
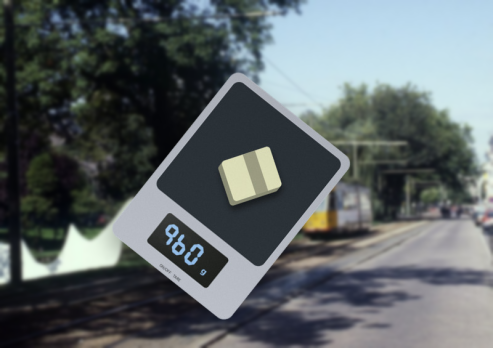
960,g
